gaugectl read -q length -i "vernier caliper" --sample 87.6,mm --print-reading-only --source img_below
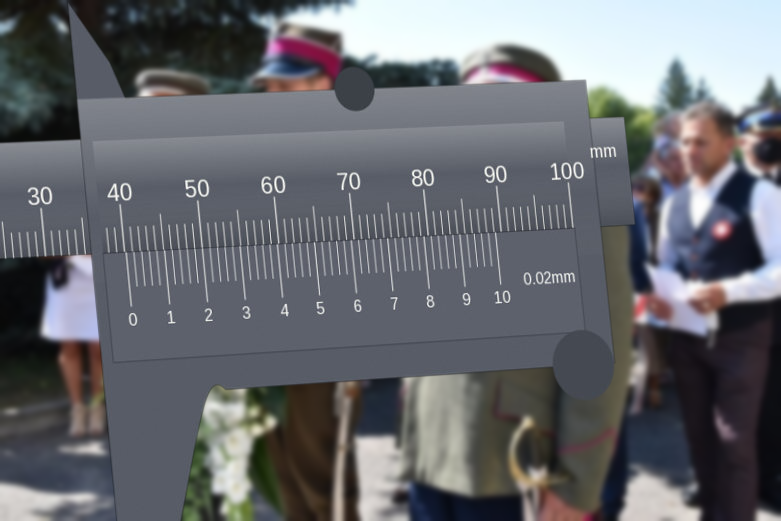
40.2,mm
